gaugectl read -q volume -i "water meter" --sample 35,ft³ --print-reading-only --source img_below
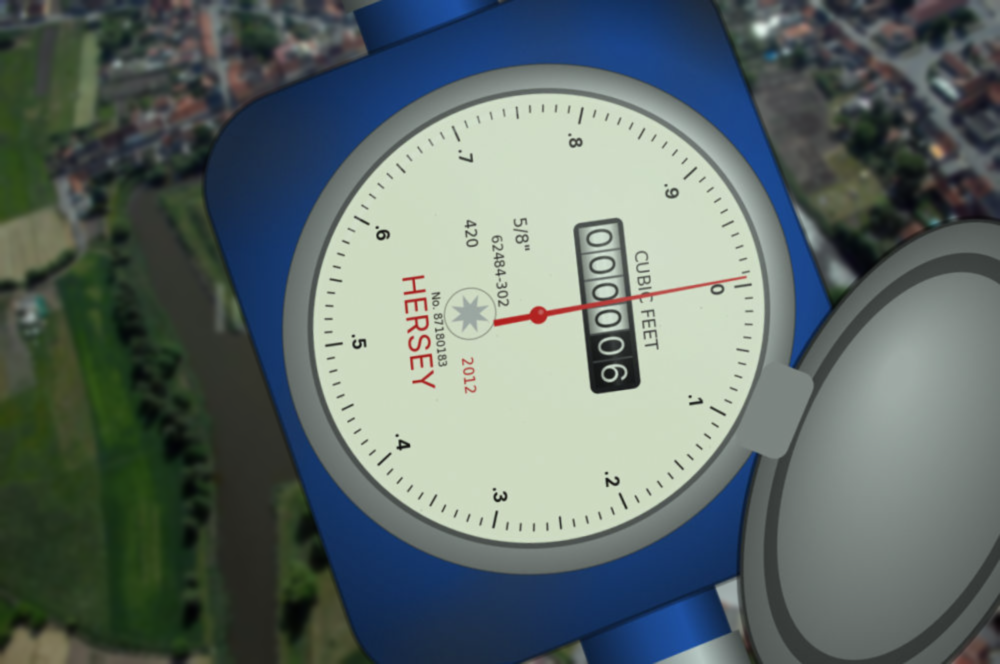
5.99,ft³
